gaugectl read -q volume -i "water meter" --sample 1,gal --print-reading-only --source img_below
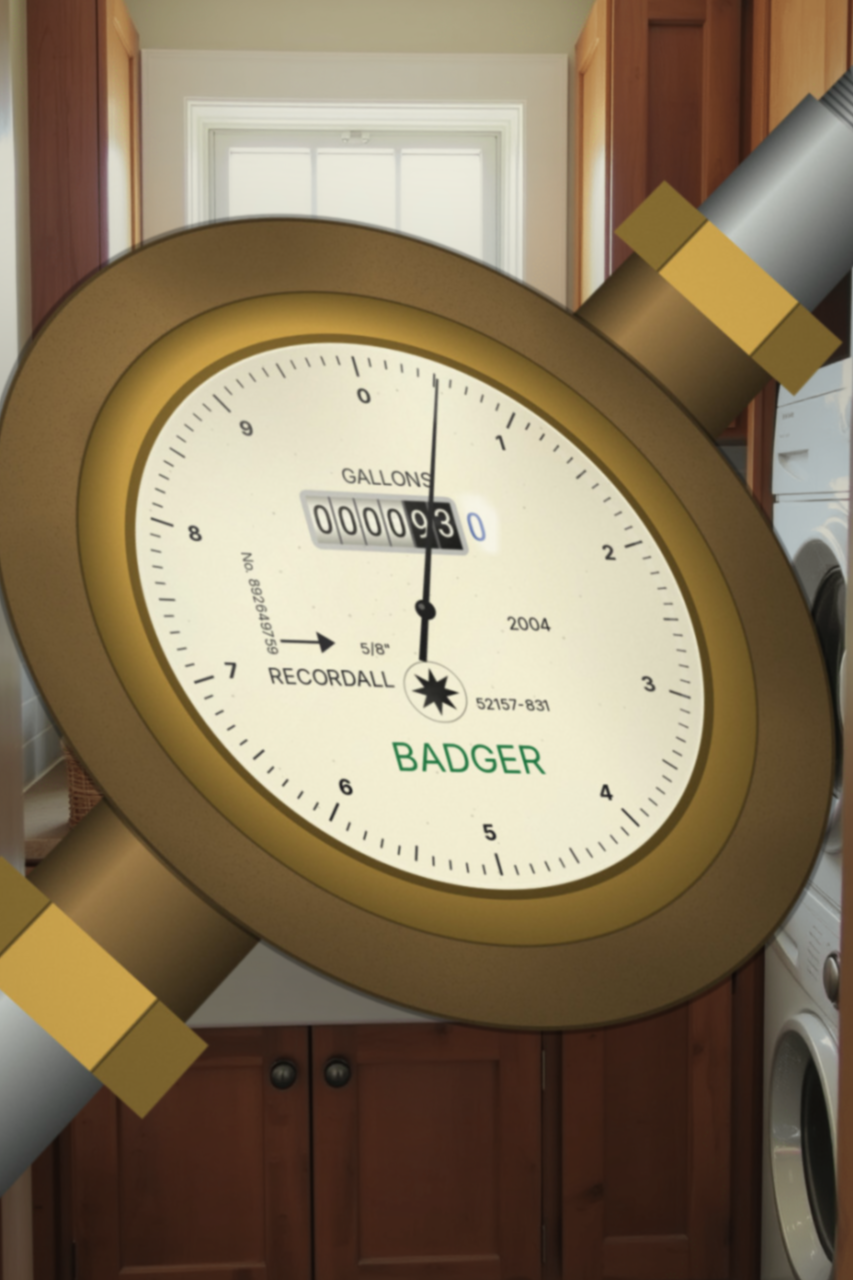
930.5,gal
